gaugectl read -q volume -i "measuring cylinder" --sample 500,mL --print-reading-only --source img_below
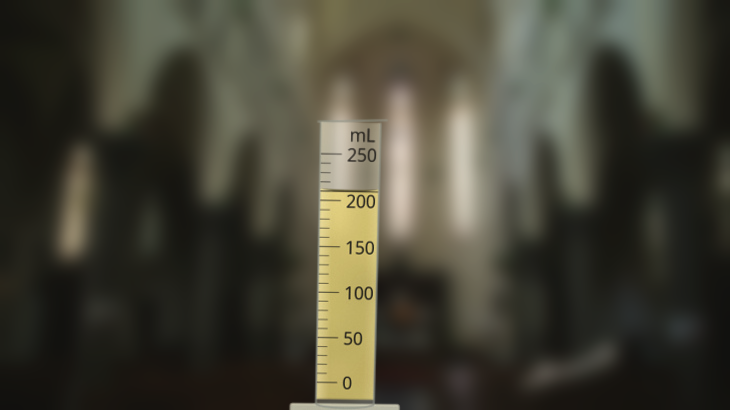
210,mL
